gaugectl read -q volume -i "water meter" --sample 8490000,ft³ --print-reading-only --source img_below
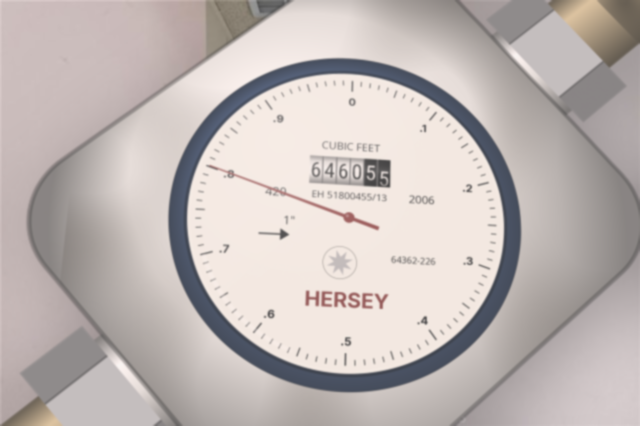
646054.80,ft³
